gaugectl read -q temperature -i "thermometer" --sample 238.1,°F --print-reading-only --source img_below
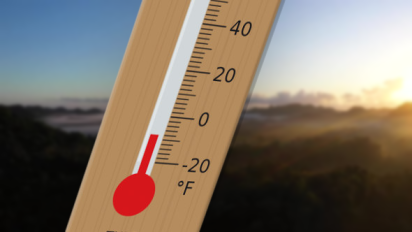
-8,°F
